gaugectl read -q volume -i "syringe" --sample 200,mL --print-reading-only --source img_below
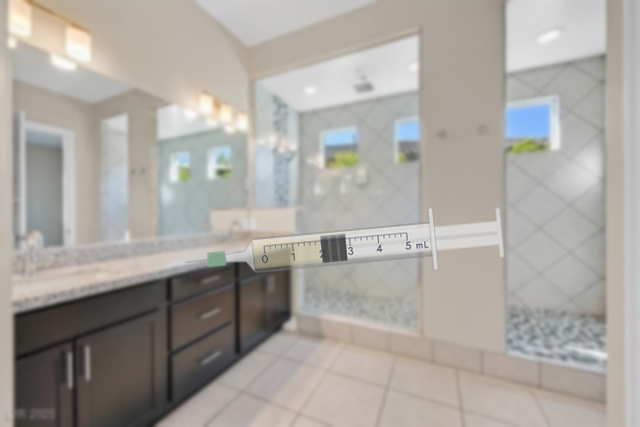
2,mL
